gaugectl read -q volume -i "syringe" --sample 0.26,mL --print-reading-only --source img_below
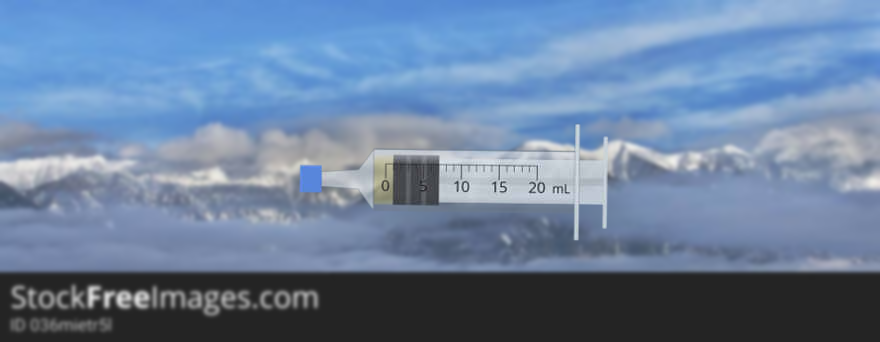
1,mL
